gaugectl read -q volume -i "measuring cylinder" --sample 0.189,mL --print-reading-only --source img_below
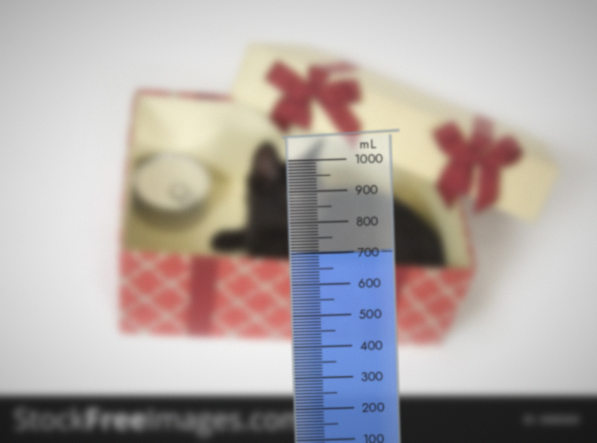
700,mL
